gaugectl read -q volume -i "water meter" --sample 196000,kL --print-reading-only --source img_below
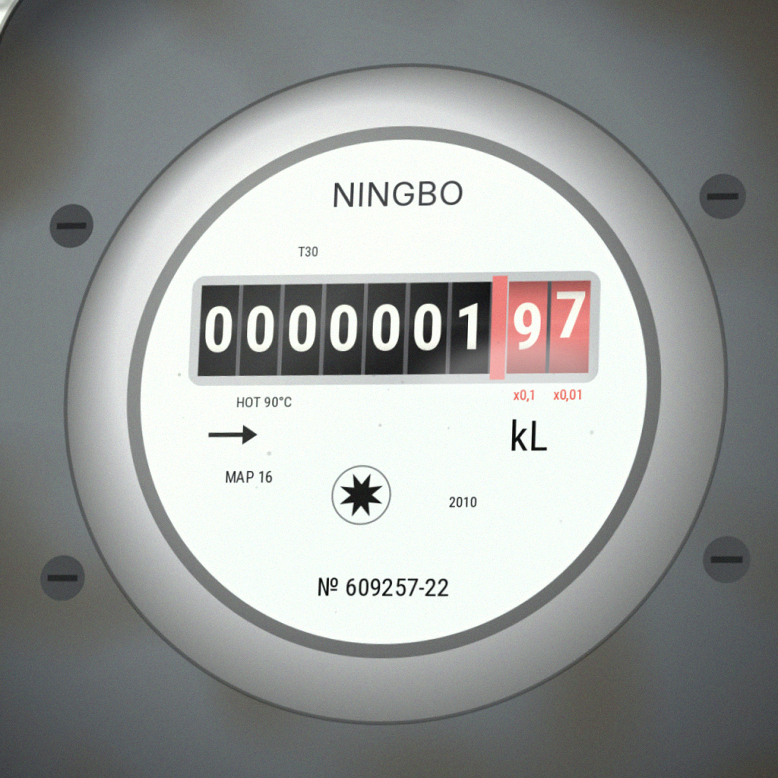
1.97,kL
